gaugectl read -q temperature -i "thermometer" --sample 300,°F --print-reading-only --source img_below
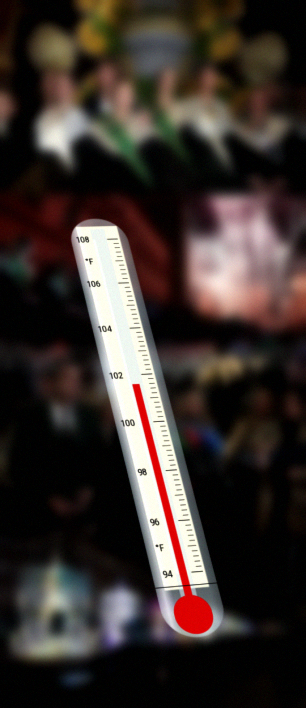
101.6,°F
